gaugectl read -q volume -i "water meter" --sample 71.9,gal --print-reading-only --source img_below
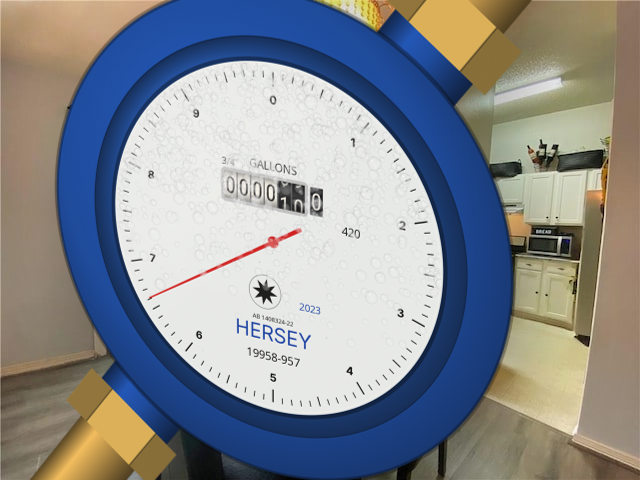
96.6,gal
